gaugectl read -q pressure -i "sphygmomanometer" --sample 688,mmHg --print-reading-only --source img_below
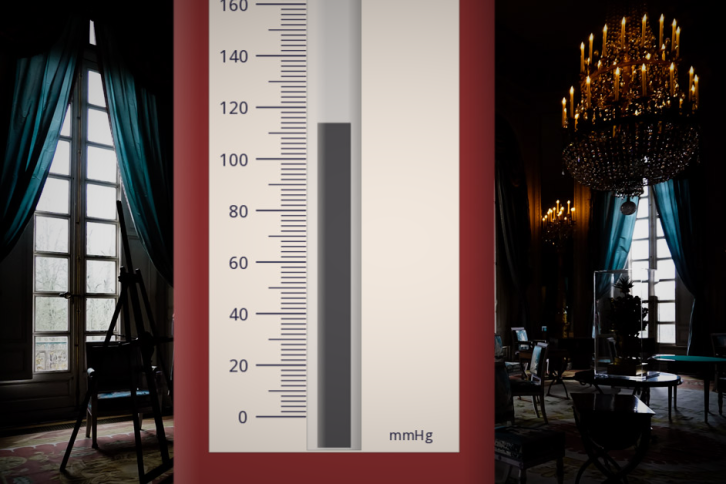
114,mmHg
